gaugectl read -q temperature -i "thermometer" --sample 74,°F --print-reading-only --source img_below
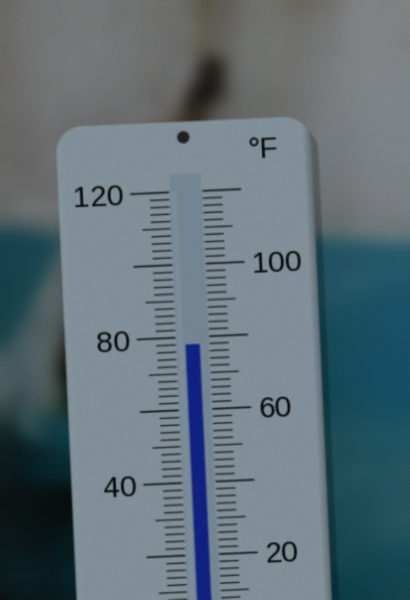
78,°F
